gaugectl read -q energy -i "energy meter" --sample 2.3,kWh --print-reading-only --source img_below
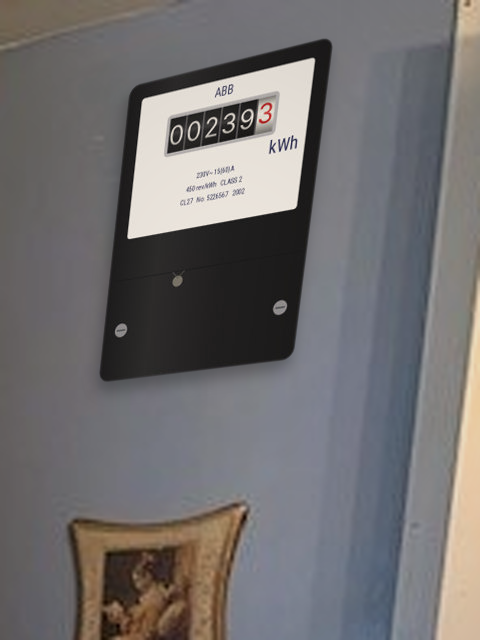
239.3,kWh
